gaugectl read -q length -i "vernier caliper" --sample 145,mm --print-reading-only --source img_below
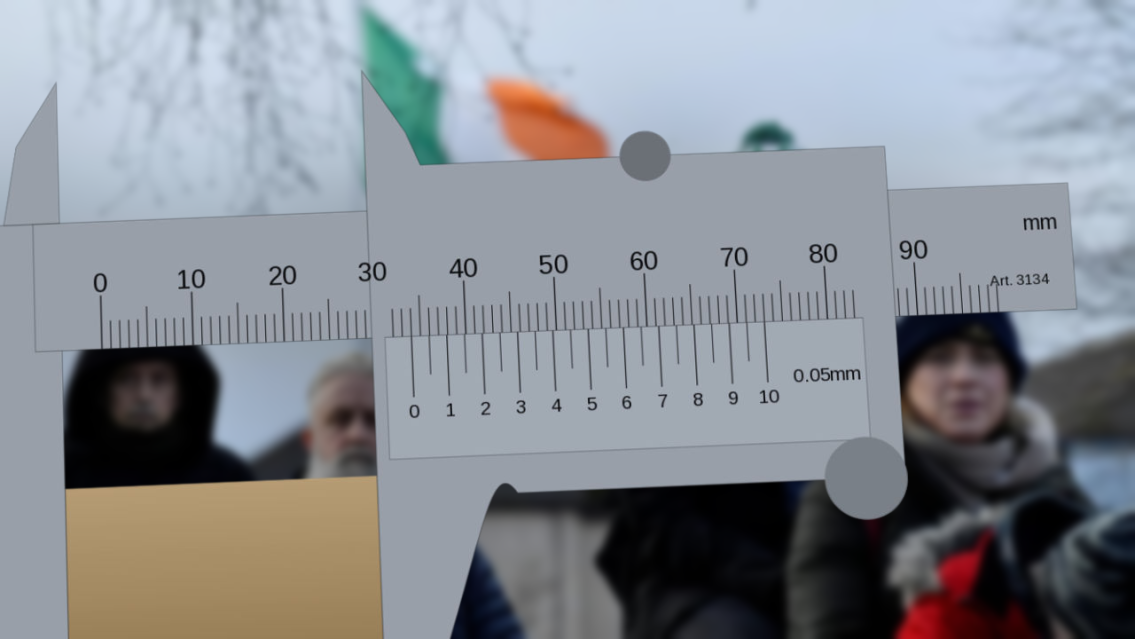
34.0,mm
